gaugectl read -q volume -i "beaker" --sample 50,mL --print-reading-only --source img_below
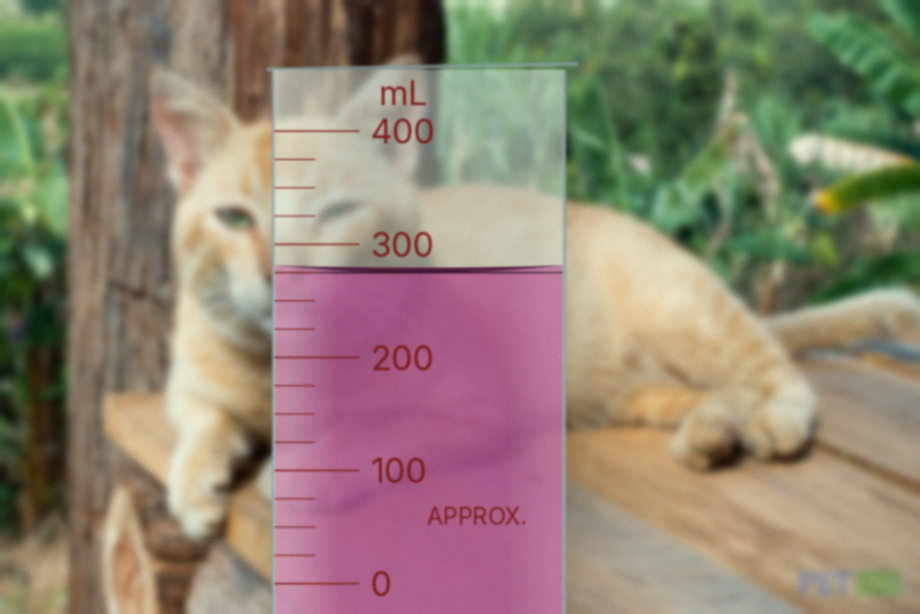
275,mL
